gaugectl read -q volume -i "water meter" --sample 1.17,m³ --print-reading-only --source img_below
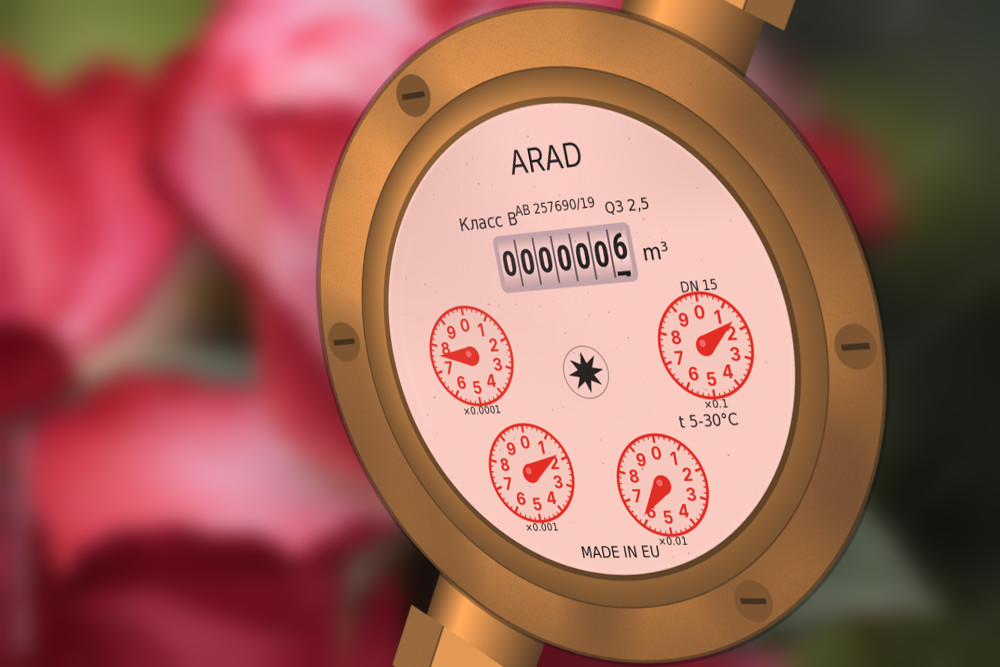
6.1617,m³
